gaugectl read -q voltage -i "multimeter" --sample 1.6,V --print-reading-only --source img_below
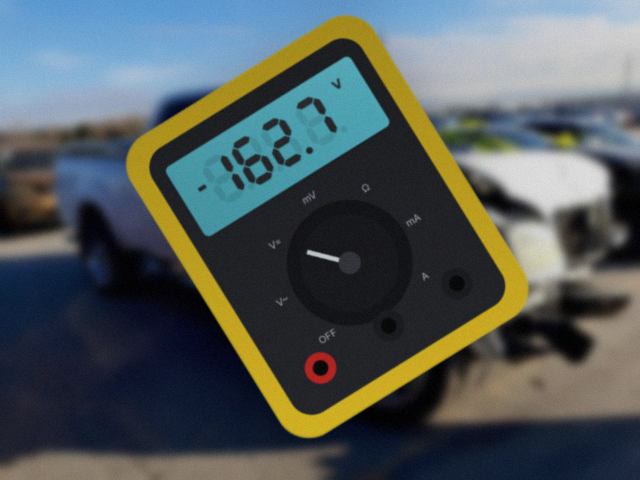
-162.7,V
